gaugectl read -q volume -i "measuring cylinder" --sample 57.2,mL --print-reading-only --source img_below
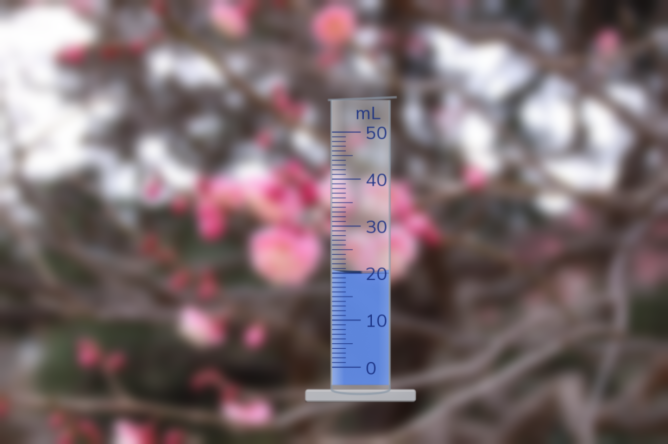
20,mL
